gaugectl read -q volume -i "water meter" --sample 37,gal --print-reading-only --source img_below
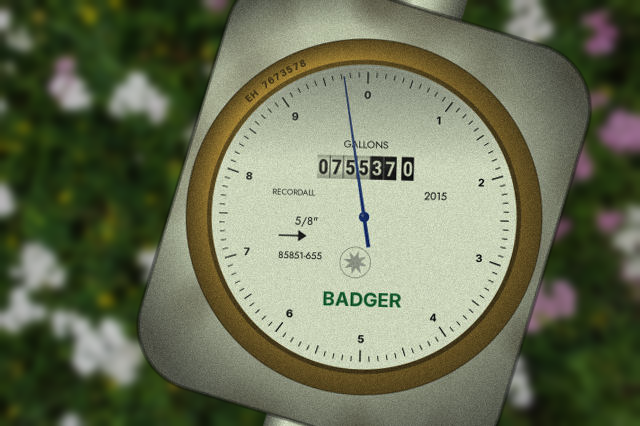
755369.7,gal
